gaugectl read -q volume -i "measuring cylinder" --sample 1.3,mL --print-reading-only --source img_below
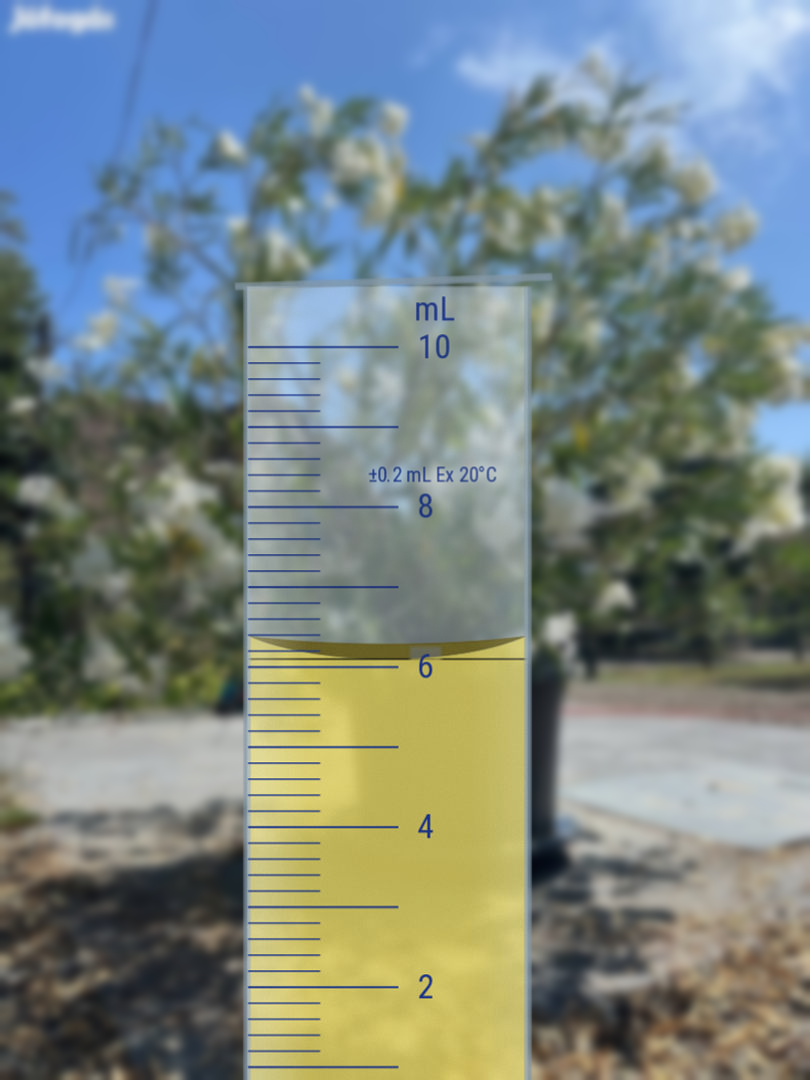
6.1,mL
